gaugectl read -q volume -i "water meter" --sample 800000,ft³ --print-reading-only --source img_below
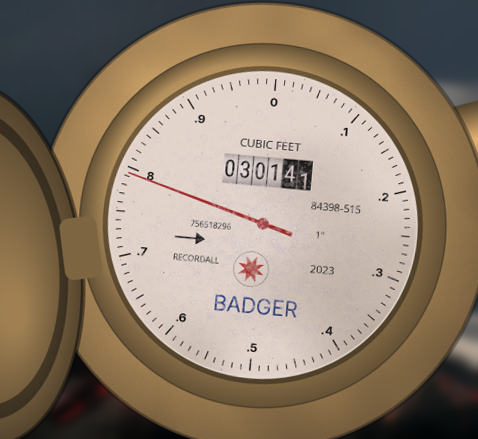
30140.79,ft³
